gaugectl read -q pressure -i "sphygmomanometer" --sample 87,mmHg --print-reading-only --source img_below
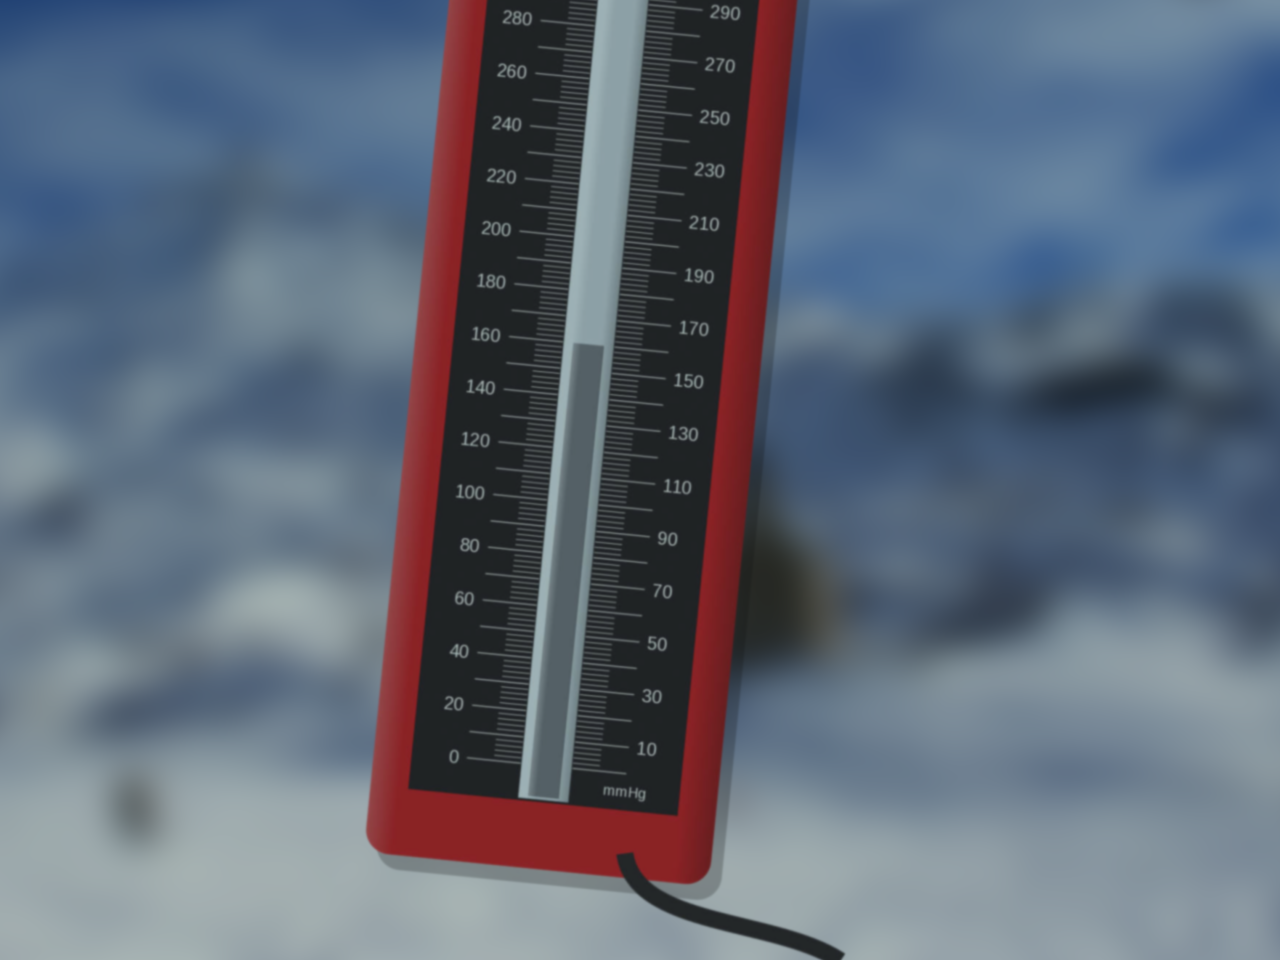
160,mmHg
